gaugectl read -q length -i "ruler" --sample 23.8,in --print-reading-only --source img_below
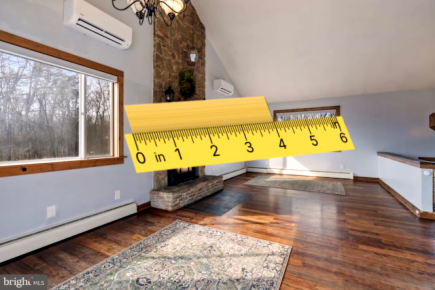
4,in
